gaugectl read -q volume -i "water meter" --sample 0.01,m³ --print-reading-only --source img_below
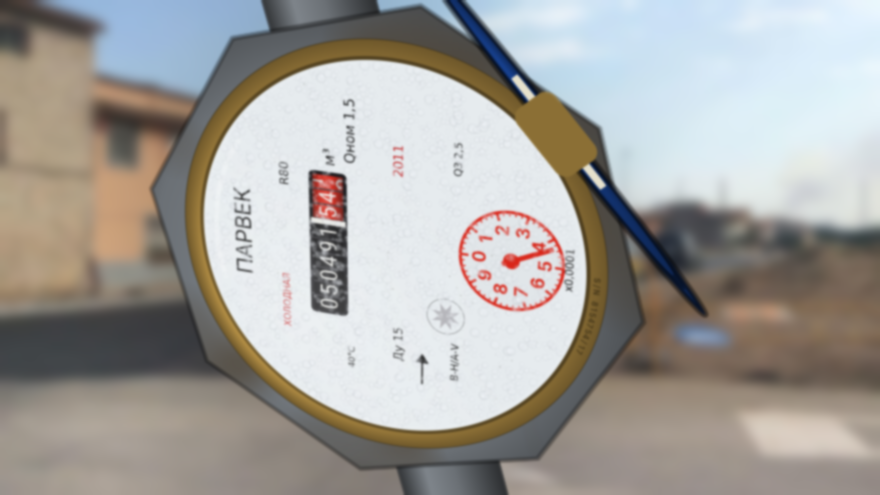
50491.5414,m³
